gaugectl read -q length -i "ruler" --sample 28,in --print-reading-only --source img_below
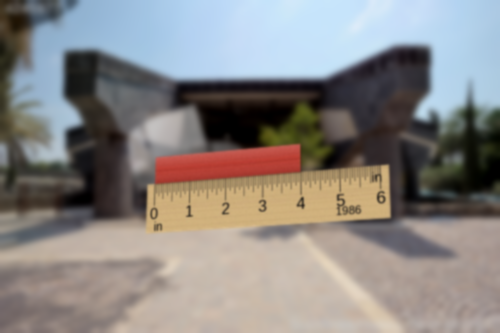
4,in
